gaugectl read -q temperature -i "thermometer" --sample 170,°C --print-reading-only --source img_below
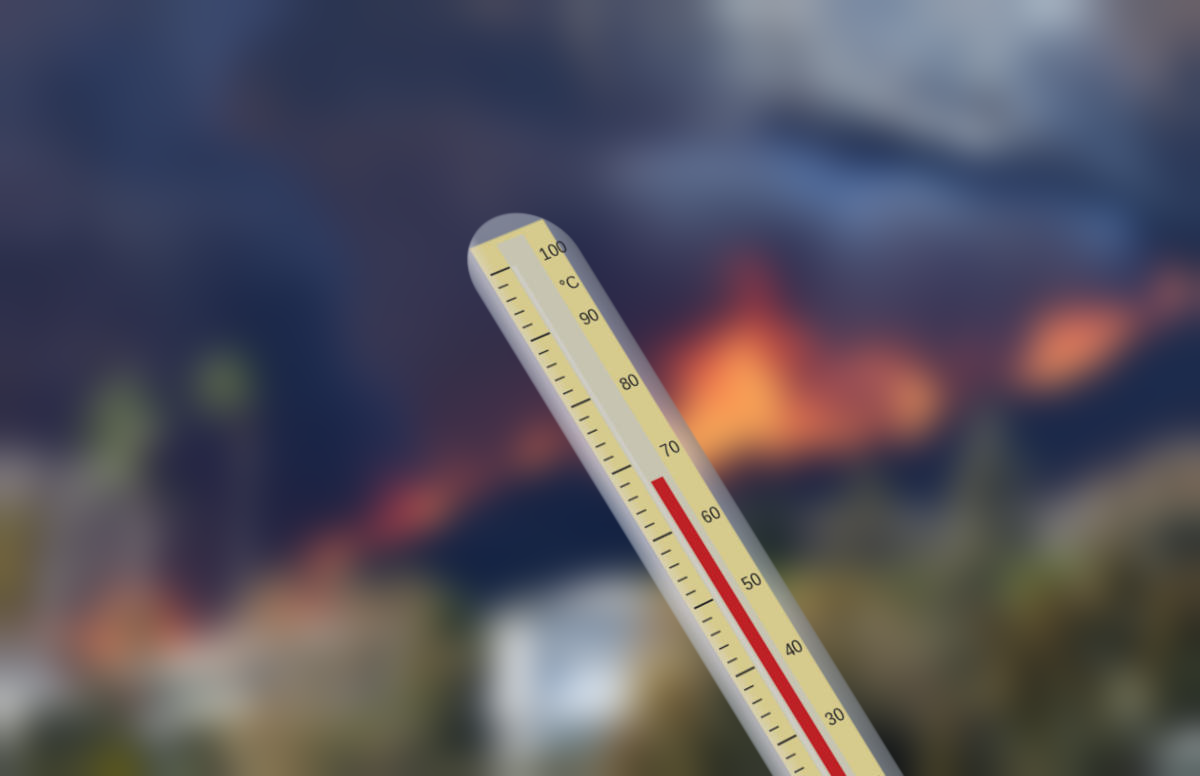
67,°C
